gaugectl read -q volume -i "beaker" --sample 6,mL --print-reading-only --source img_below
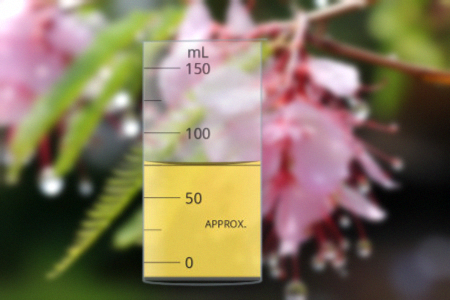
75,mL
